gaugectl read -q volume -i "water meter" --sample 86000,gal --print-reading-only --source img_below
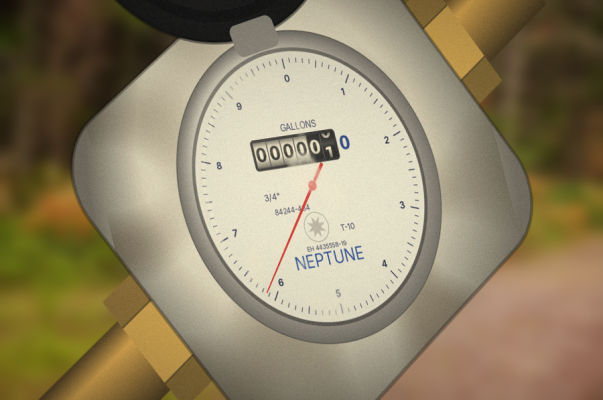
6.1,gal
